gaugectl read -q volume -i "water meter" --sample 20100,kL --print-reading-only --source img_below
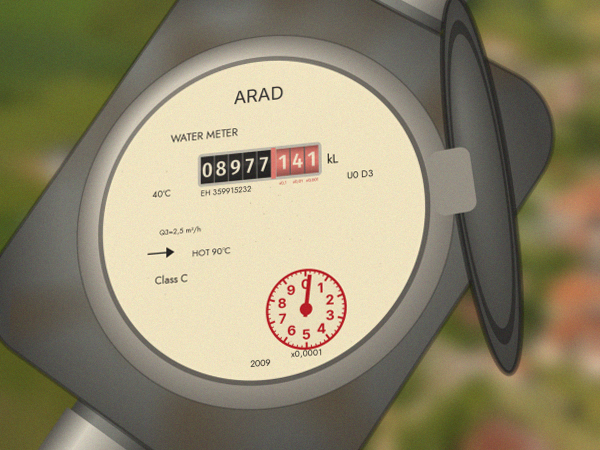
8977.1410,kL
